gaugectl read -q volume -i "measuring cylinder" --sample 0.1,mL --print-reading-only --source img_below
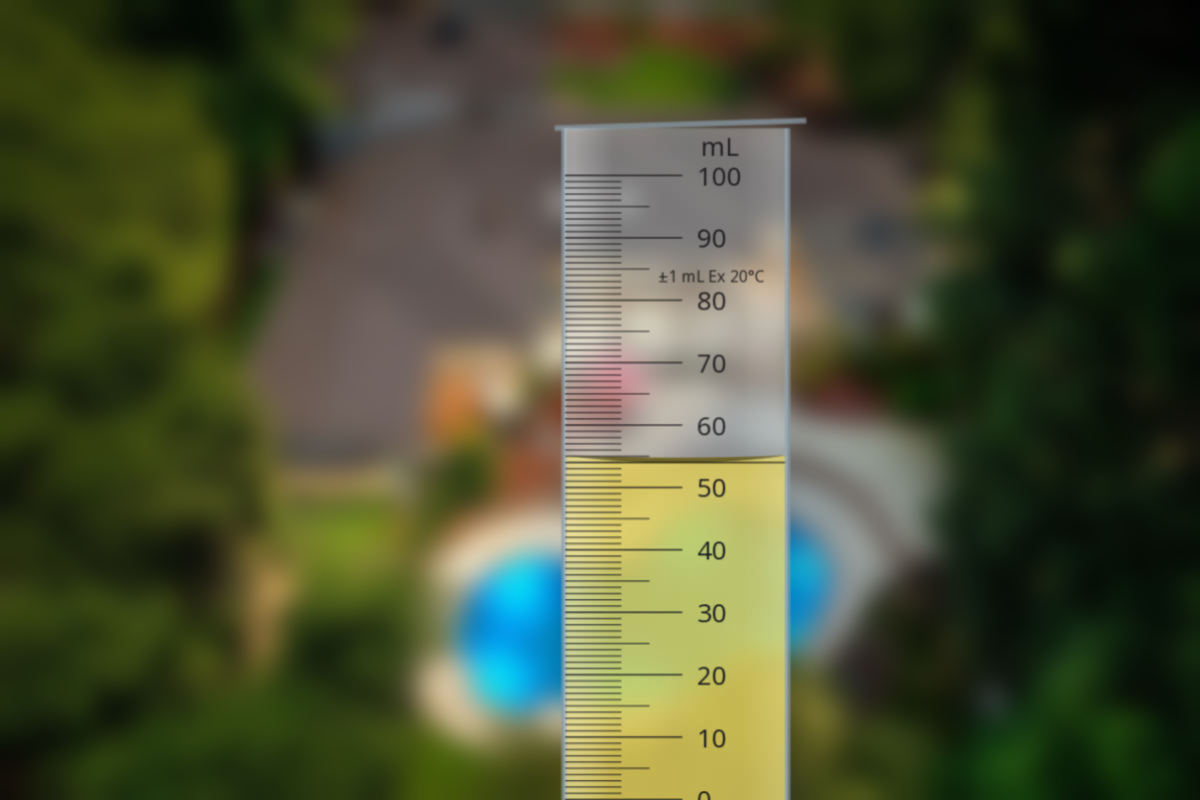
54,mL
